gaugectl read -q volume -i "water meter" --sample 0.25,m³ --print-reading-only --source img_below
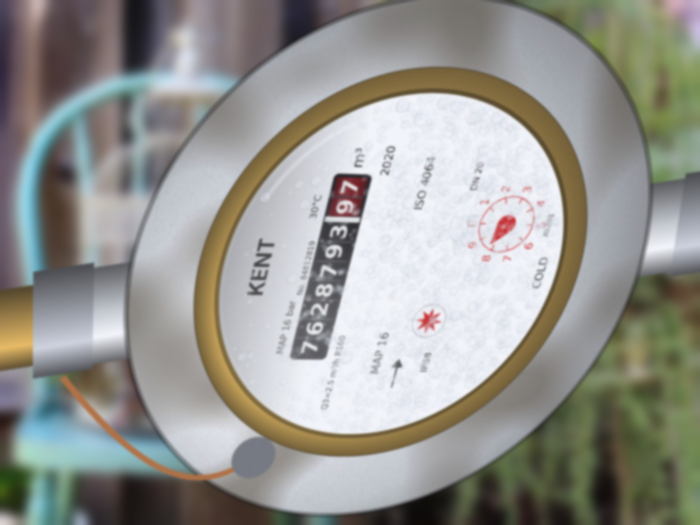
7628793.978,m³
